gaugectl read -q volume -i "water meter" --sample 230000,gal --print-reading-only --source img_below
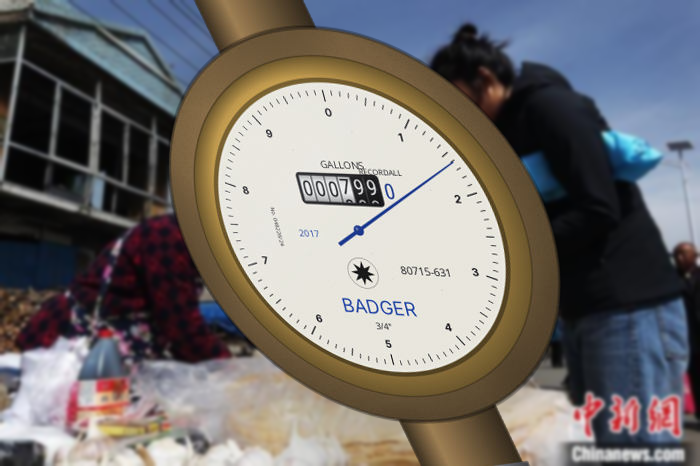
7991.6,gal
